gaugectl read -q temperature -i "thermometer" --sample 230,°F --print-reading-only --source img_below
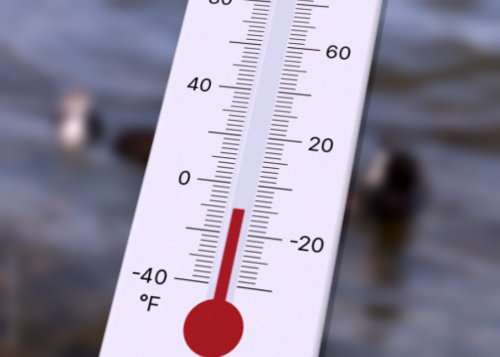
-10,°F
